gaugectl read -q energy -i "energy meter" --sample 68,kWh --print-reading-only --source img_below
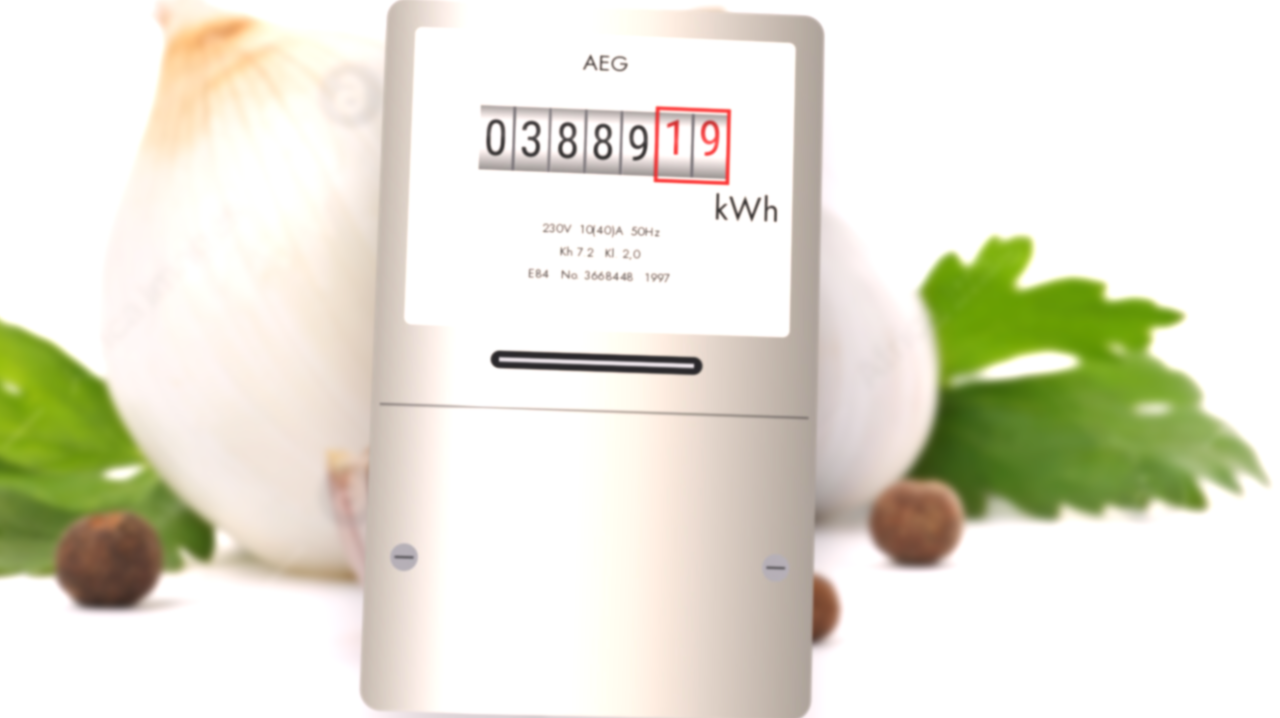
3889.19,kWh
